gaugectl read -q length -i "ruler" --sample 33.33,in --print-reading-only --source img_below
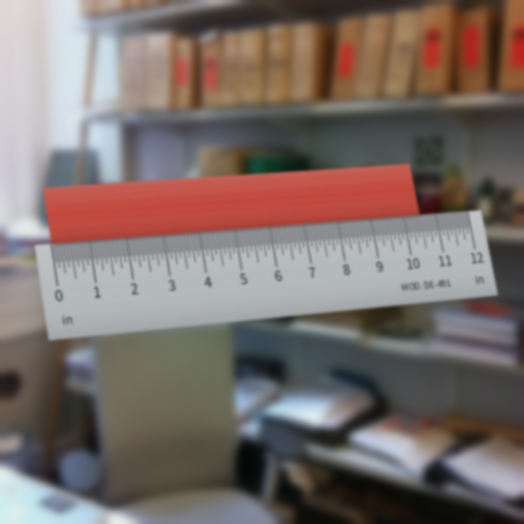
10.5,in
